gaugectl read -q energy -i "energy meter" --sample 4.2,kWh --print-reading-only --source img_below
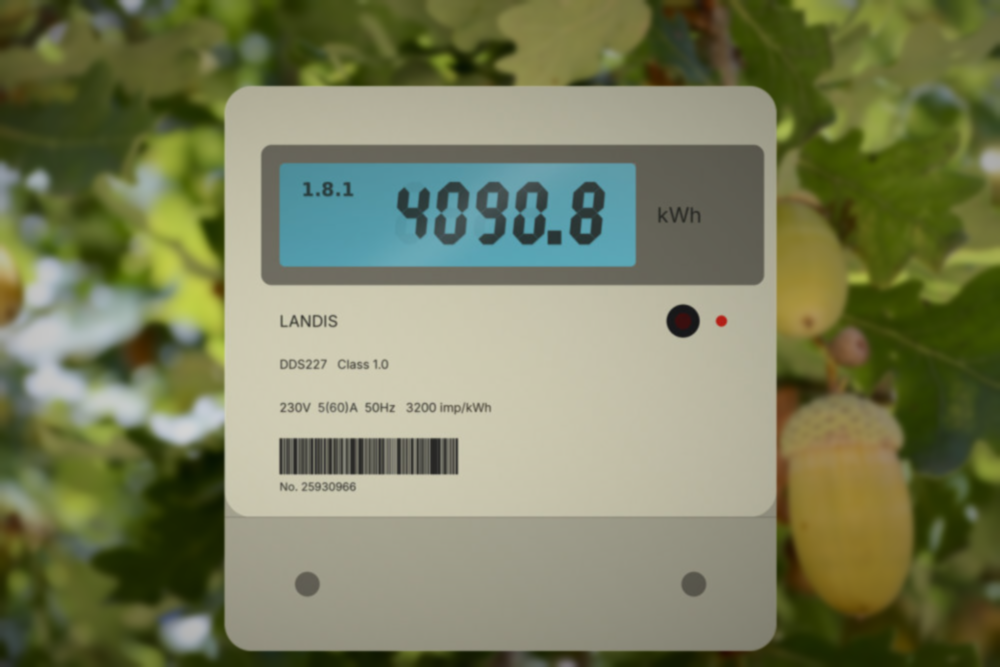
4090.8,kWh
